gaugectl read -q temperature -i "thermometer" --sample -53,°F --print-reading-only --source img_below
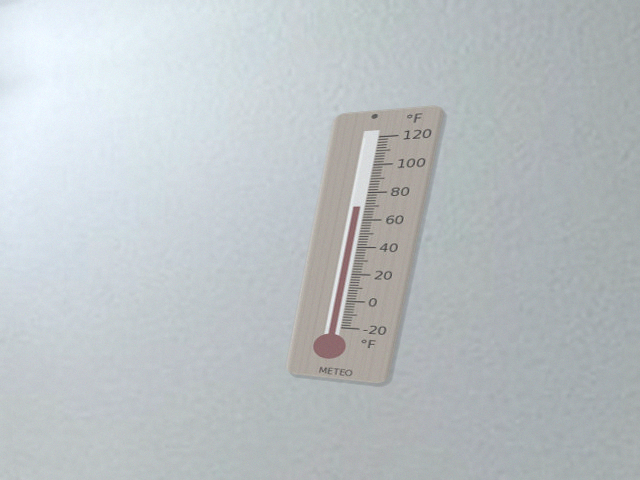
70,°F
